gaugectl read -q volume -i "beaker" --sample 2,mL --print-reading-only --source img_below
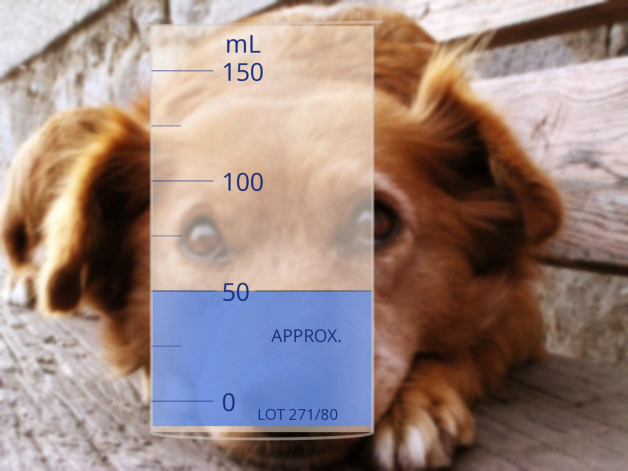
50,mL
